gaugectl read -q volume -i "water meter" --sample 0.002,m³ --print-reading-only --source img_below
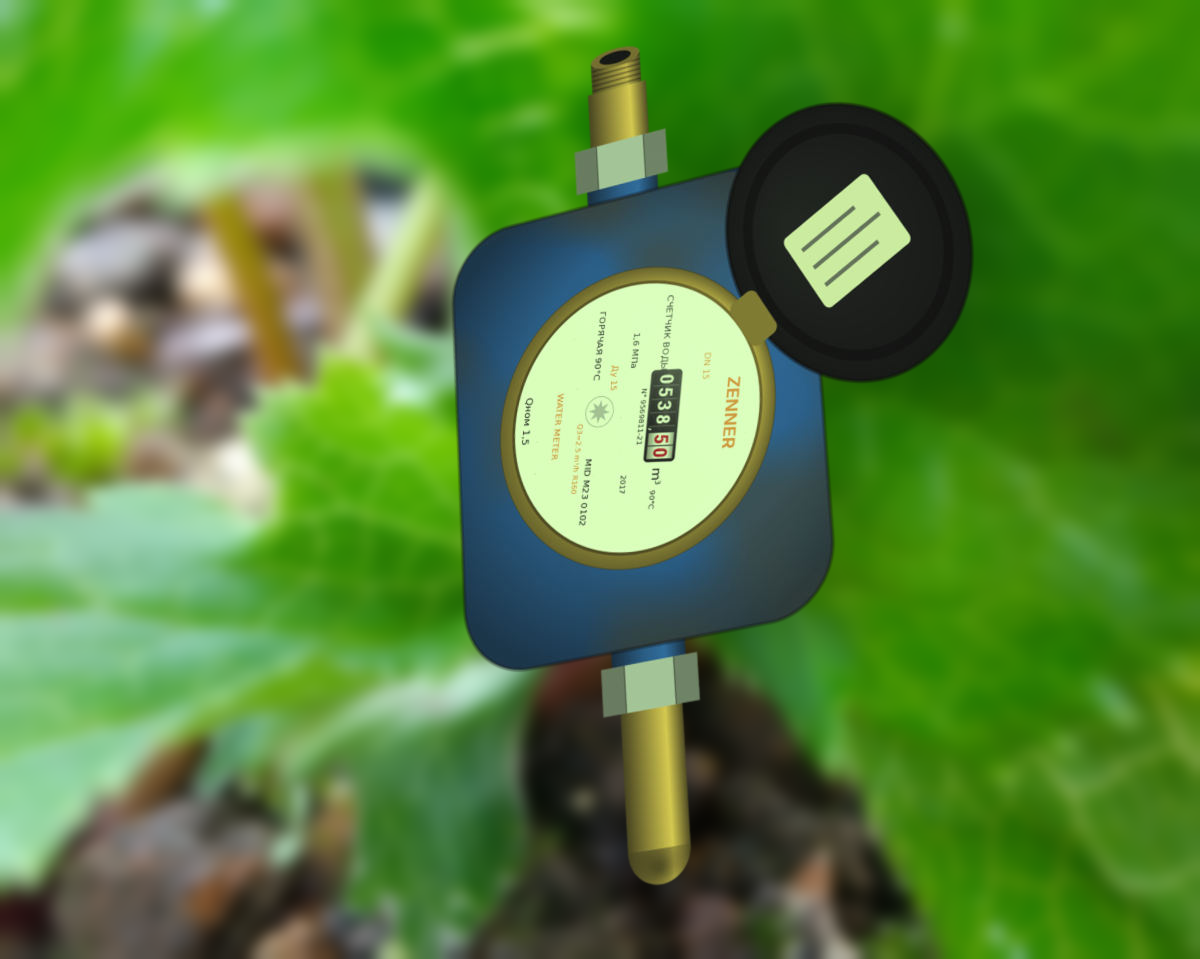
538.50,m³
